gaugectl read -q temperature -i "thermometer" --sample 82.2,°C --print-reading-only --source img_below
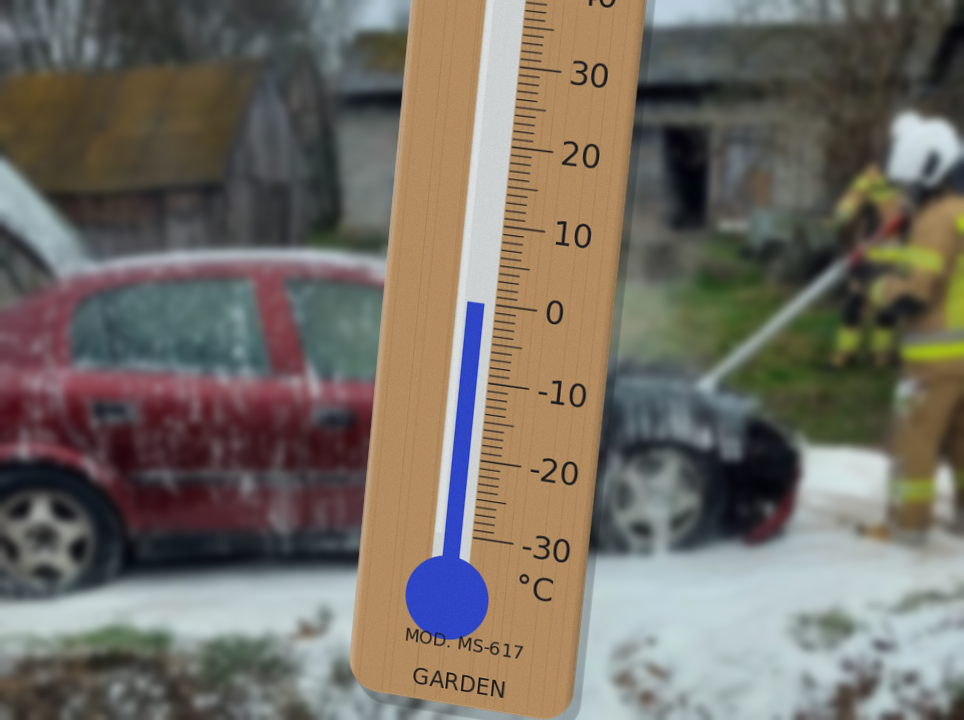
0,°C
